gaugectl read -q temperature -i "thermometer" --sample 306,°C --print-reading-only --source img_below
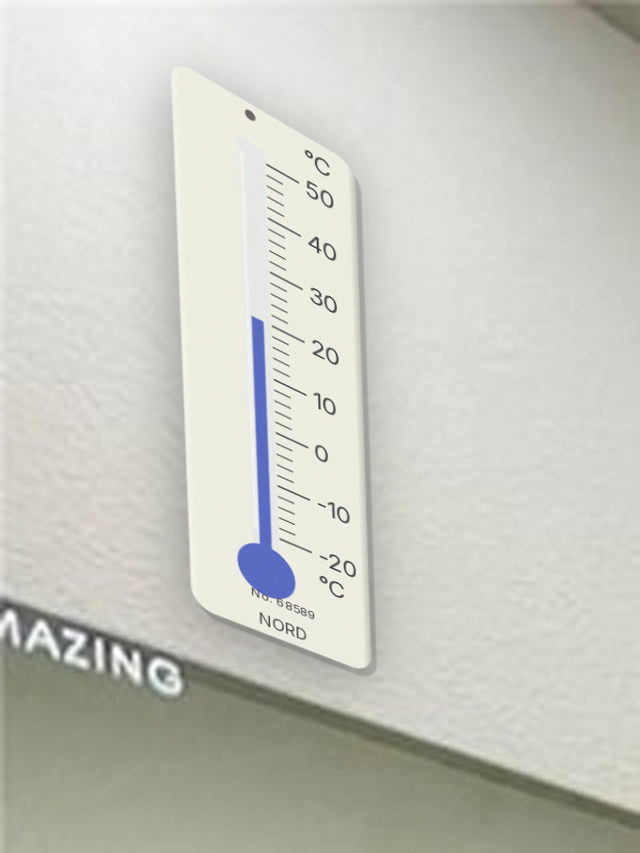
20,°C
